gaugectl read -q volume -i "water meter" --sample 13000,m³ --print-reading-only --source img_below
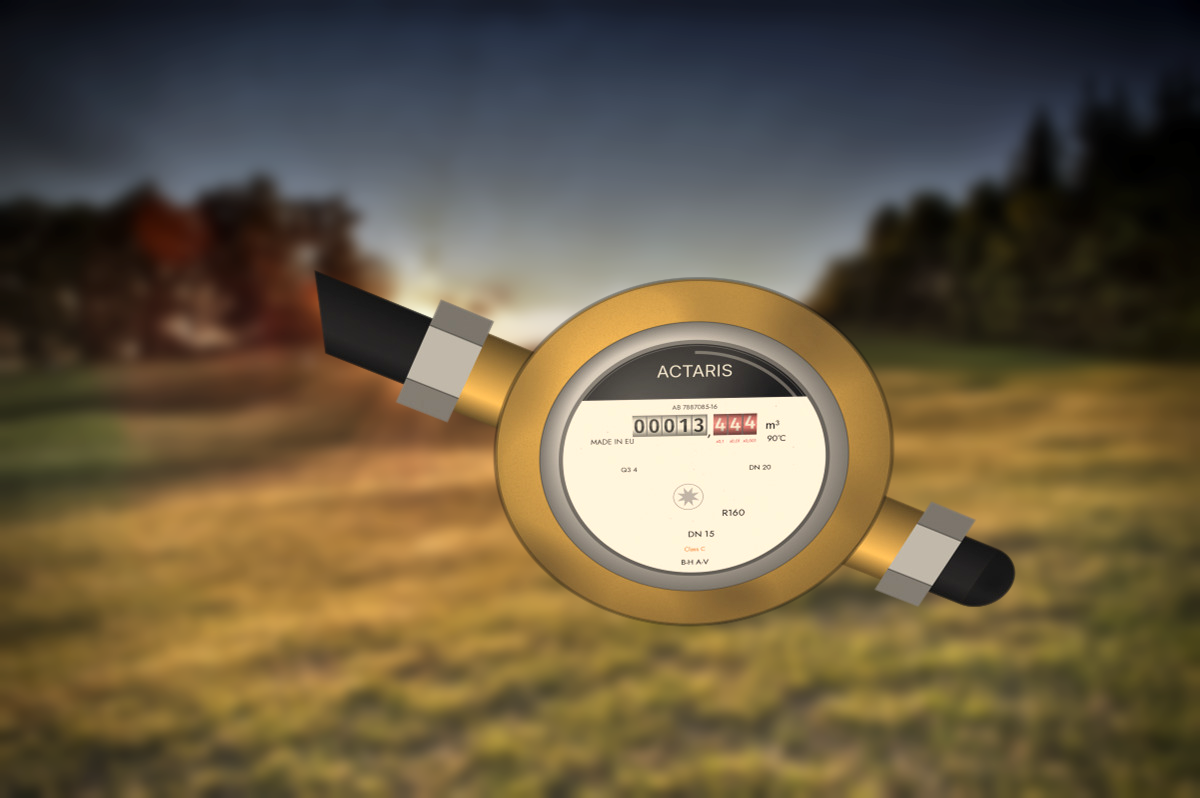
13.444,m³
